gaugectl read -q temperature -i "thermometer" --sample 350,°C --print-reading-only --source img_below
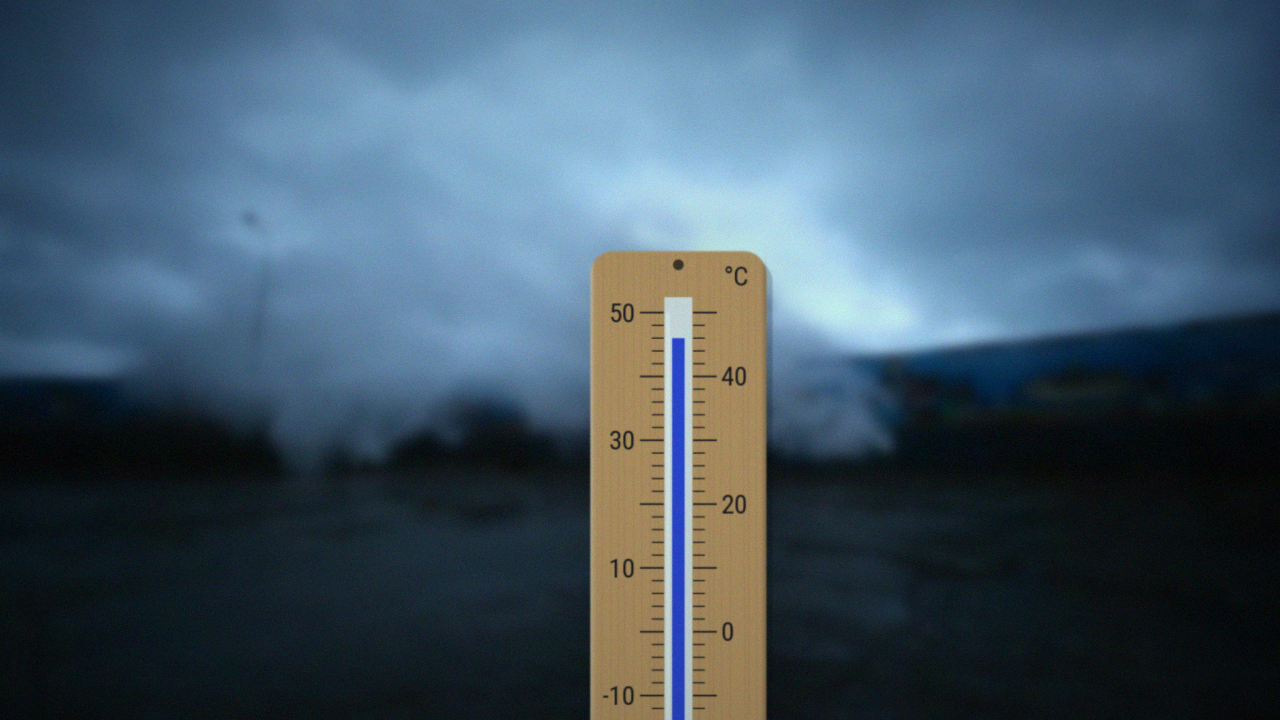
46,°C
